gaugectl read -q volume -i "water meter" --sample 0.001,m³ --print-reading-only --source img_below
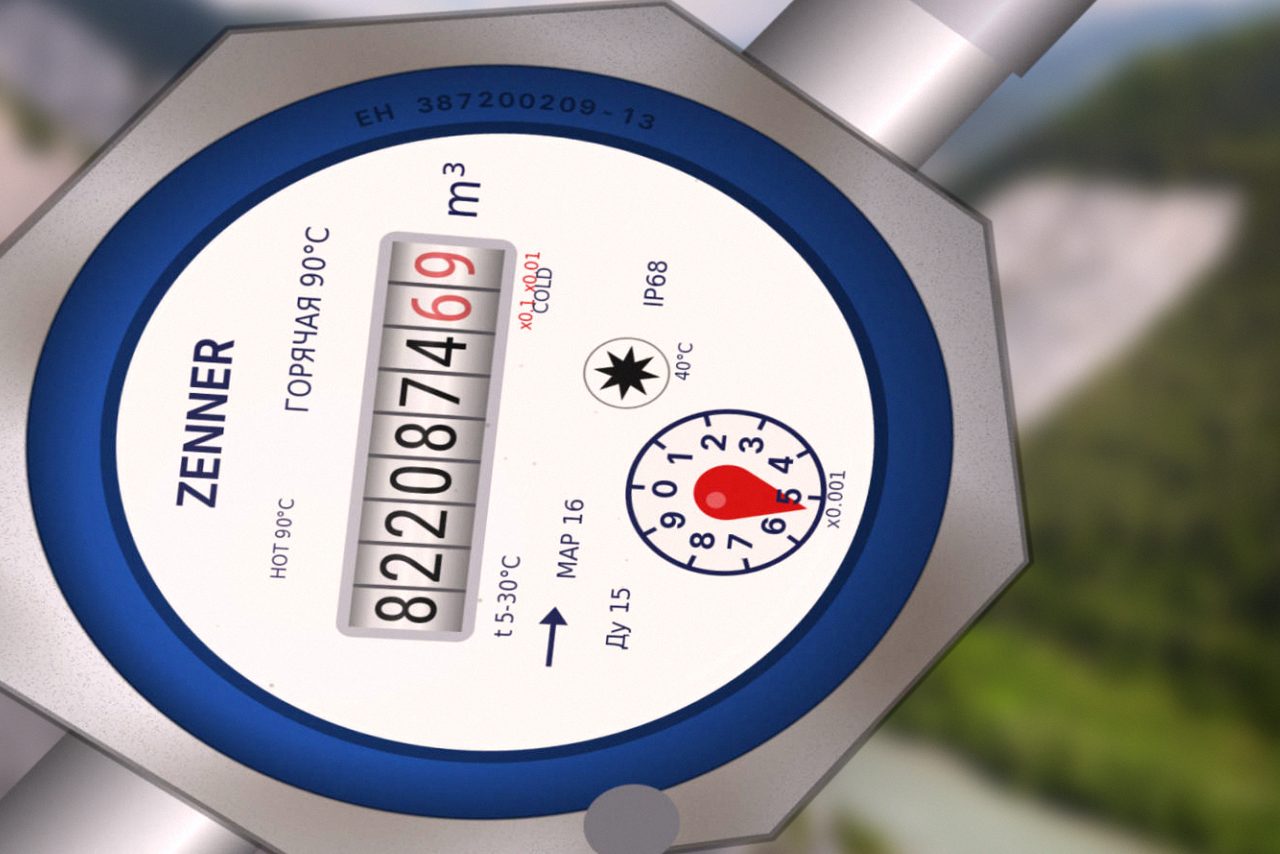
8220874.695,m³
